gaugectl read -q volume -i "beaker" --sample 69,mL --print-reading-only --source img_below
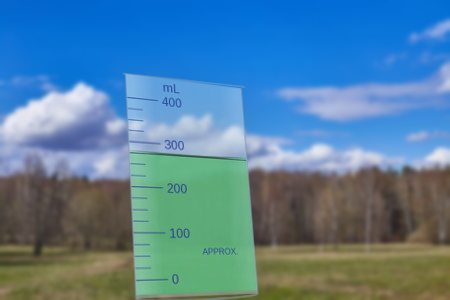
275,mL
